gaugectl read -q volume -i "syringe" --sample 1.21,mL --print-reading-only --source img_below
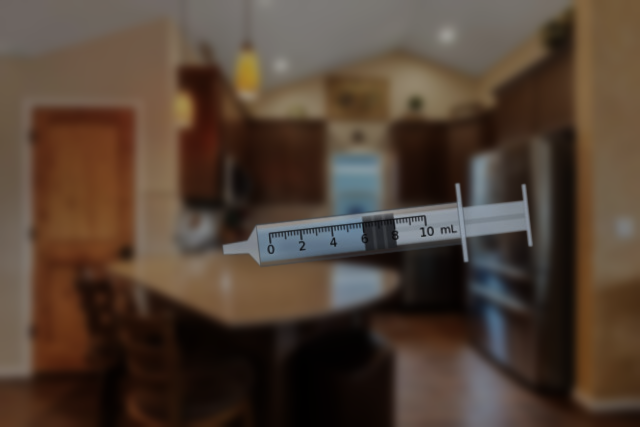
6,mL
